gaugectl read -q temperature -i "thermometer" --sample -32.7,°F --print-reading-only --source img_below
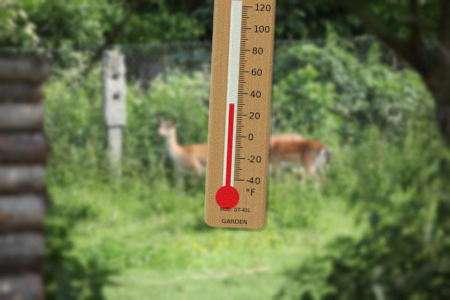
30,°F
